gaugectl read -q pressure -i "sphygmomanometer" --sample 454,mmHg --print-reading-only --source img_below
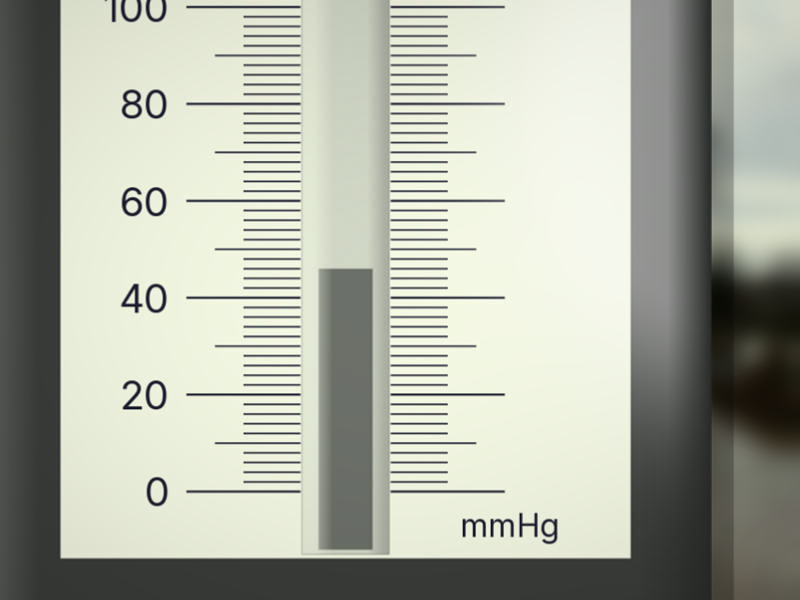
46,mmHg
